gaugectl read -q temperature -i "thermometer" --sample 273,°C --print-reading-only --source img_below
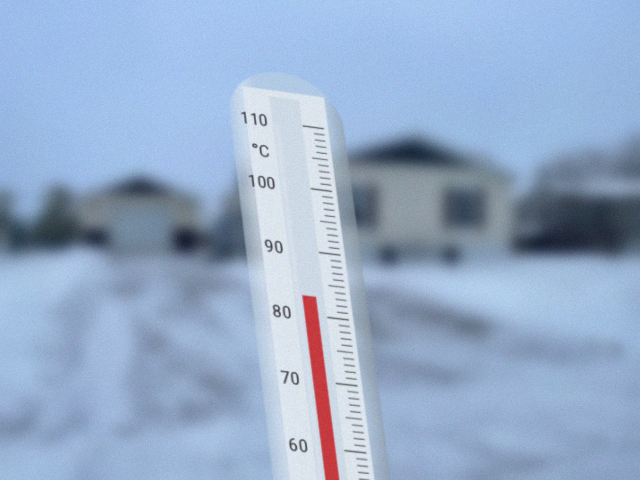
83,°C
